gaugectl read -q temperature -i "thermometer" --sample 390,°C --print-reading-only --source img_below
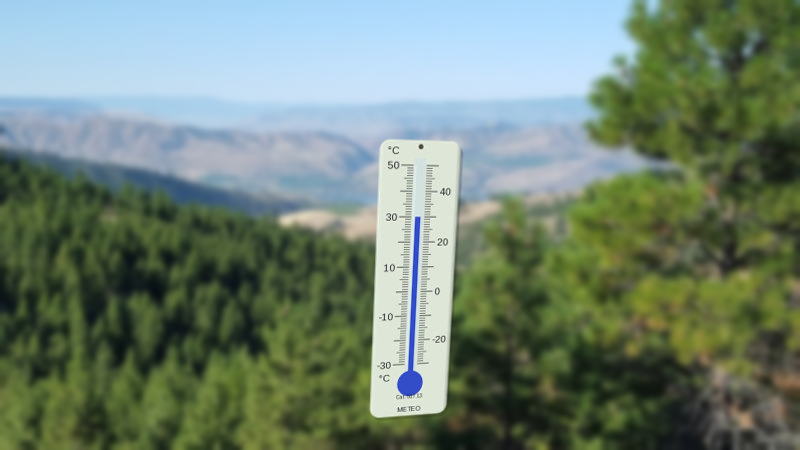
30,°C
